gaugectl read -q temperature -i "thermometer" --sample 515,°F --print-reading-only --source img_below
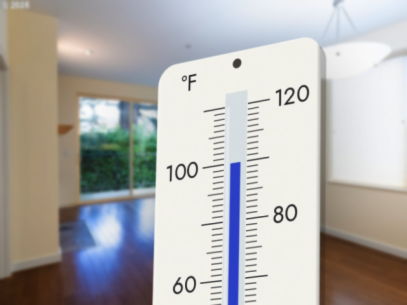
100,°F
